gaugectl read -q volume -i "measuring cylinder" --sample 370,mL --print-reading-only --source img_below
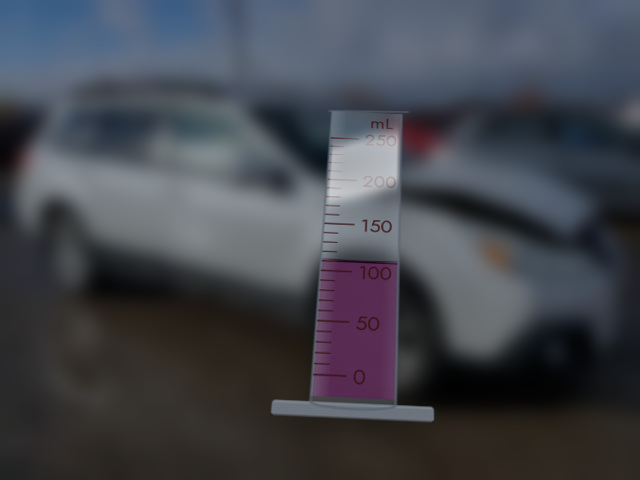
110,mL
